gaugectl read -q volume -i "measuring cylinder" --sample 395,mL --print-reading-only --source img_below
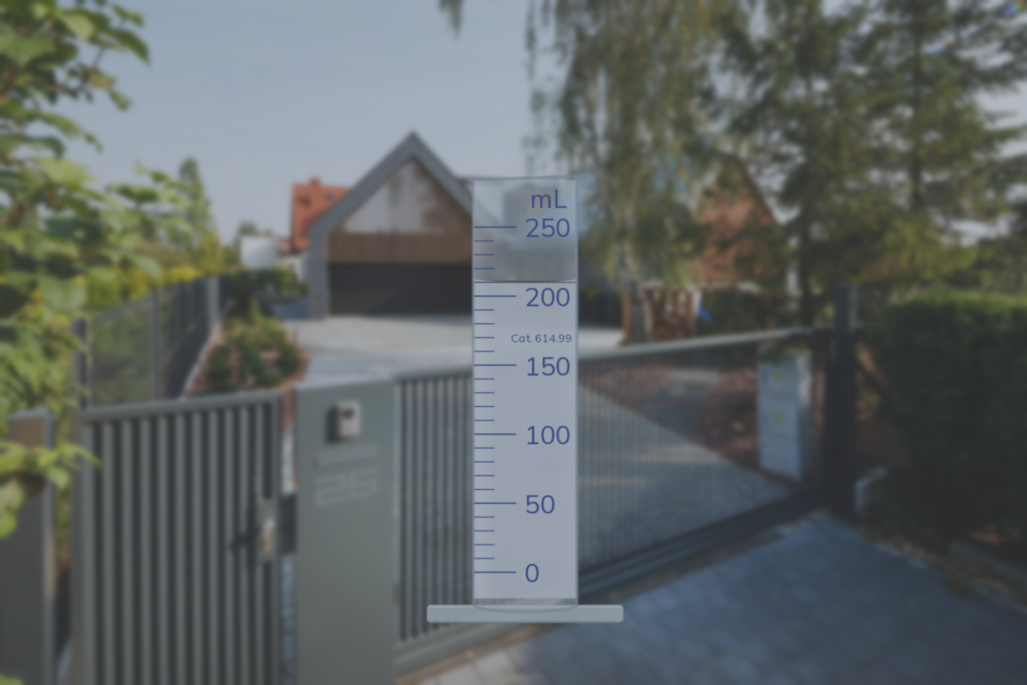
210,mL
